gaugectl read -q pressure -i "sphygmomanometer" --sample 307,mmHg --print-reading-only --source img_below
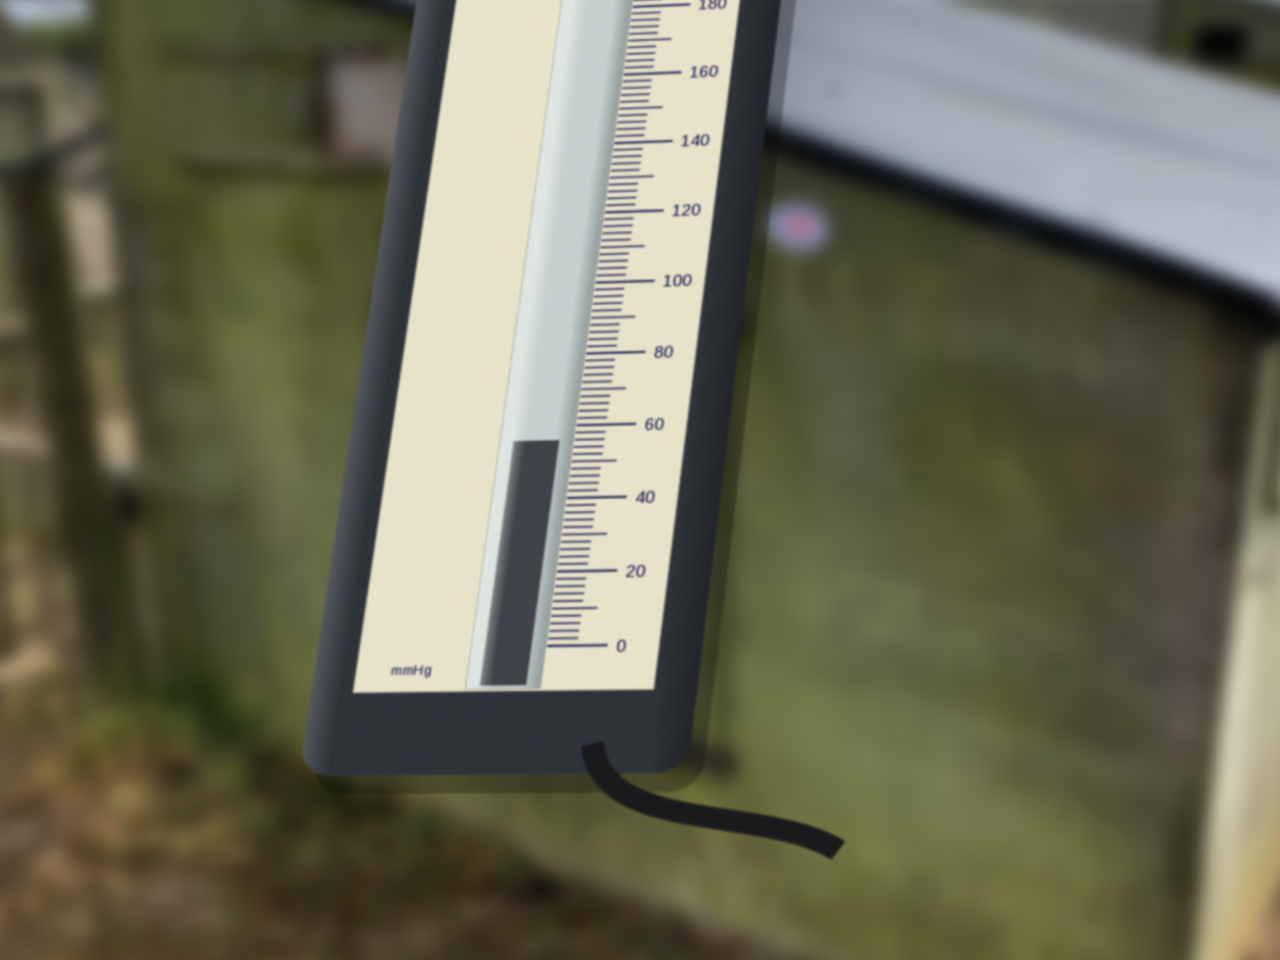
56,mmHg
